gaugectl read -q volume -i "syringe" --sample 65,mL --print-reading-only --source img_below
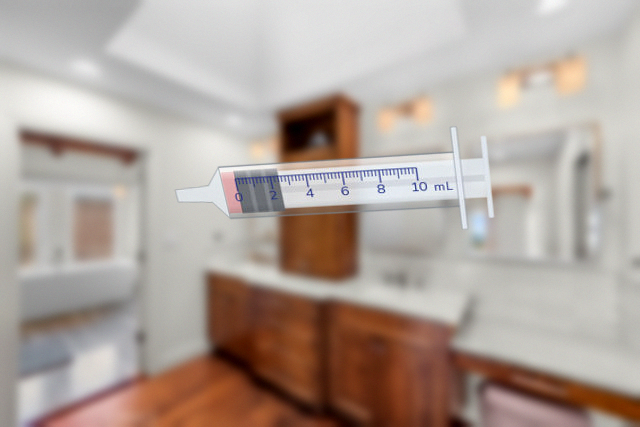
0,mL
